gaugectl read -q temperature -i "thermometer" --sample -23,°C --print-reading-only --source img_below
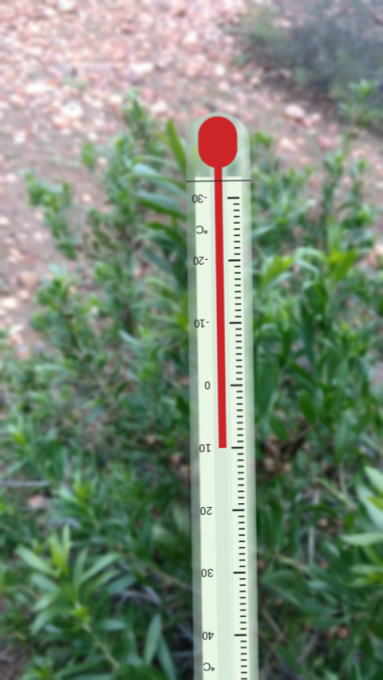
10,°C
